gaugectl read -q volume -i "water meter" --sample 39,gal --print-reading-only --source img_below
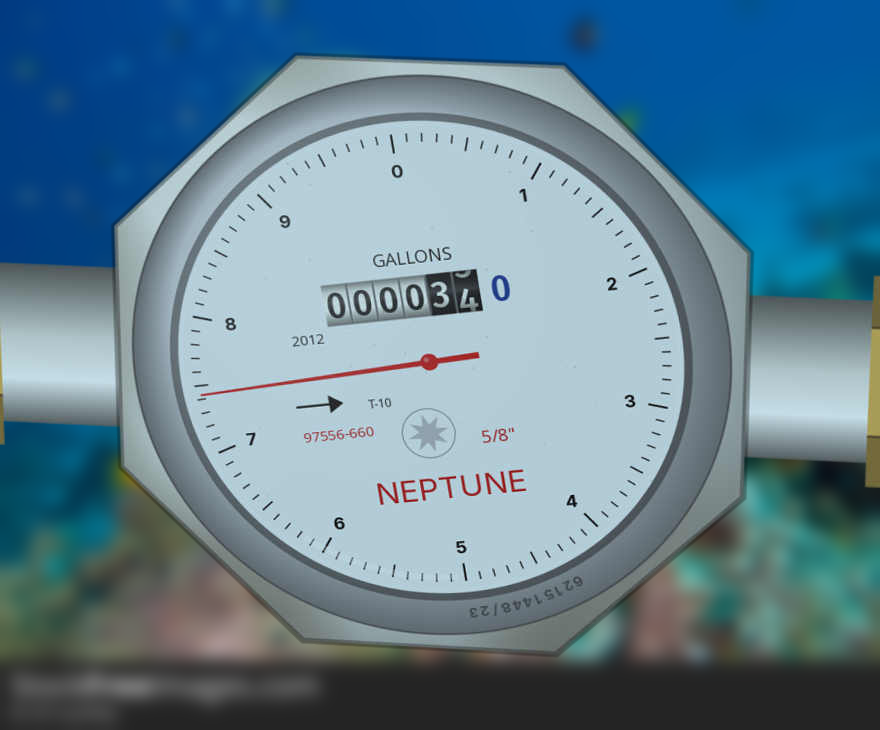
337.4,gal
